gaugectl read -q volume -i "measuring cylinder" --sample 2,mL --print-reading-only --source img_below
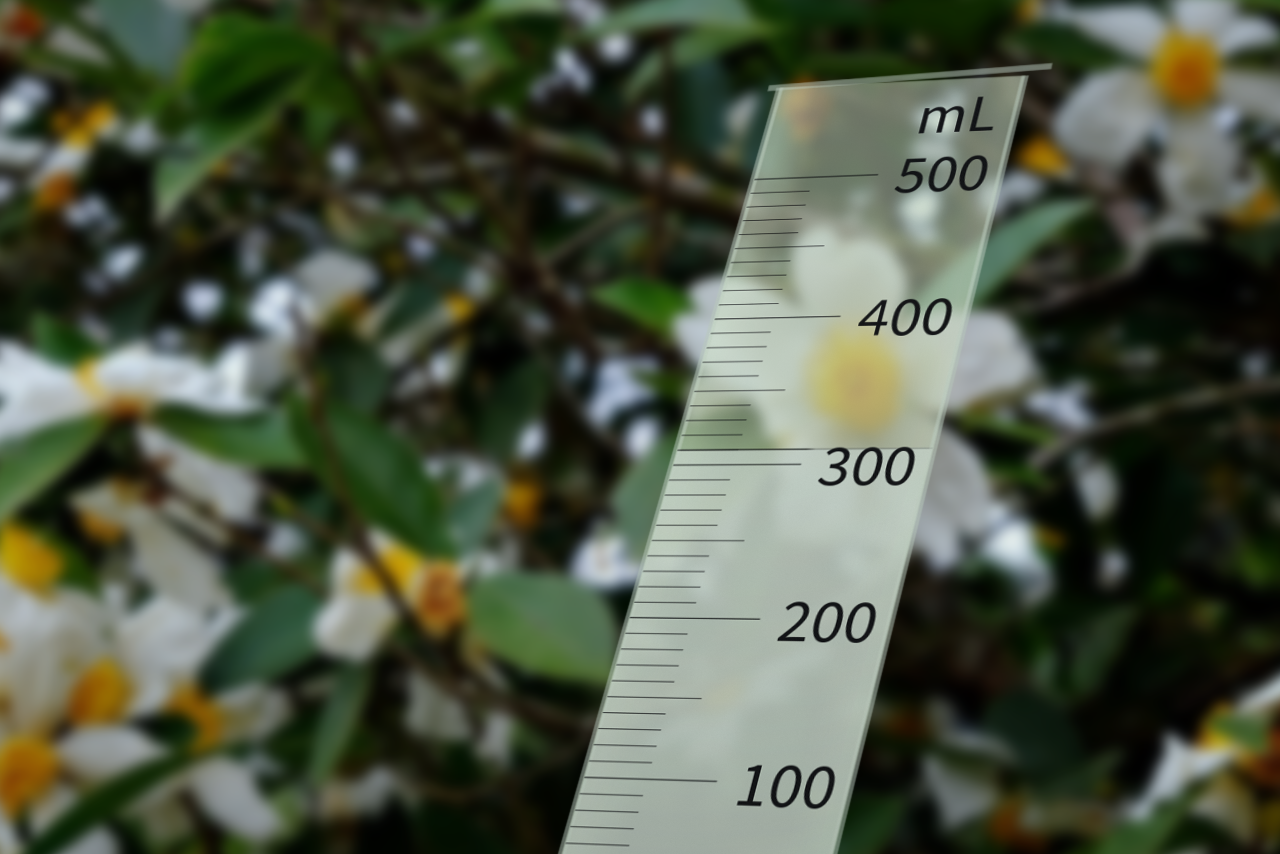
310,mL
